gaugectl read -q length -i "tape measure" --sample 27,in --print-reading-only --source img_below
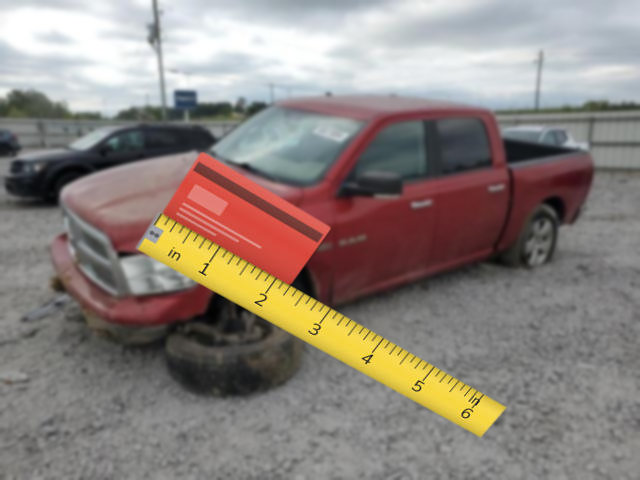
2.25,in
